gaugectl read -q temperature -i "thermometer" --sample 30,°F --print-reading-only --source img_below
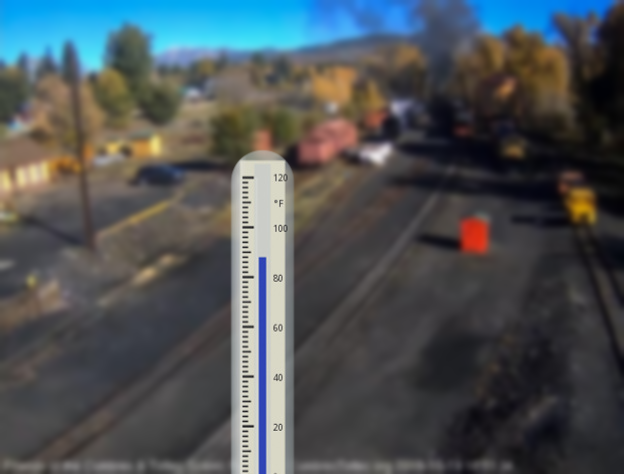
88,°F
